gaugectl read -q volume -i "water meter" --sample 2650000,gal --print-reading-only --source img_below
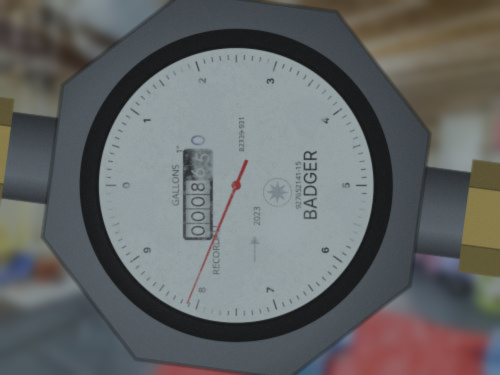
8648.1,gal
